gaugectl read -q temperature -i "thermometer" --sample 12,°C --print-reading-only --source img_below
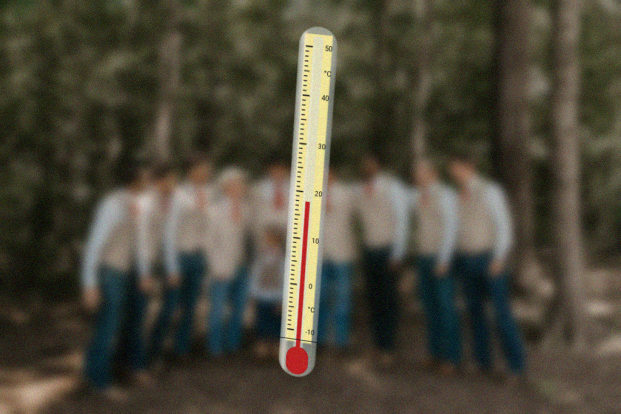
18,°C
